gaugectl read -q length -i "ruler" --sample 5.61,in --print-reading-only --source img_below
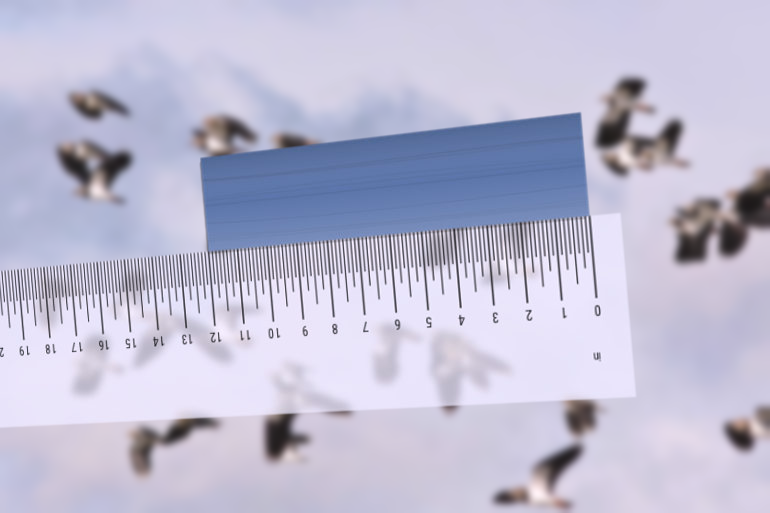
12,in
